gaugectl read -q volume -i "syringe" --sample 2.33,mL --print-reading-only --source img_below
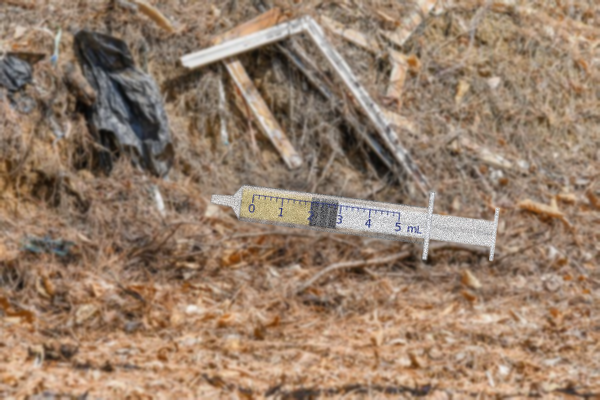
2,mL
